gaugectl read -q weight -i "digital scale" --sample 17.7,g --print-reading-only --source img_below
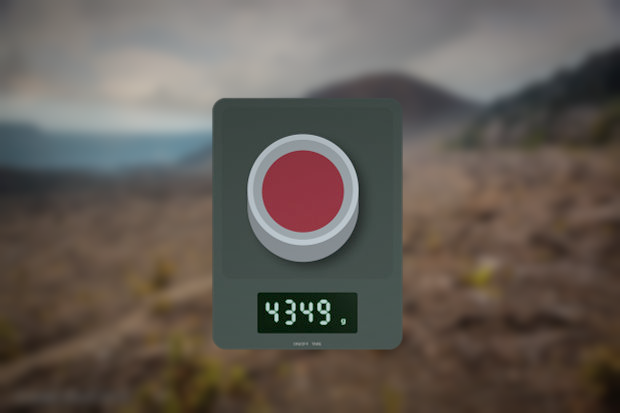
4349,g
